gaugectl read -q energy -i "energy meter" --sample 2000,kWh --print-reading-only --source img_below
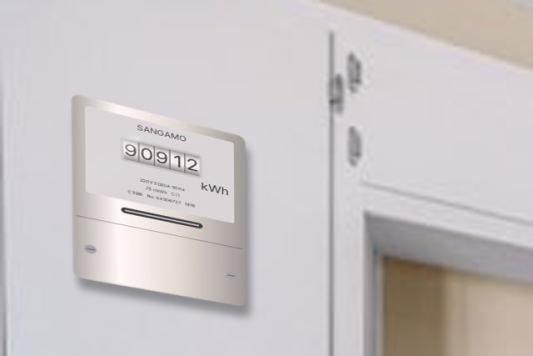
90912,kWh
